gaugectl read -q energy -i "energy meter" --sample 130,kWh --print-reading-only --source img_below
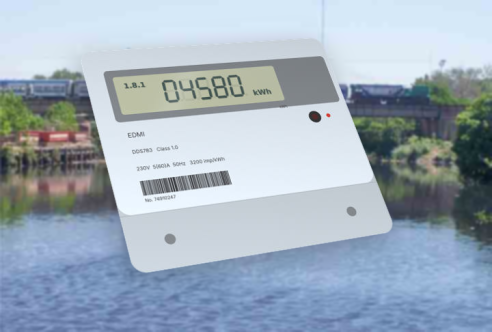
4580,kWh
